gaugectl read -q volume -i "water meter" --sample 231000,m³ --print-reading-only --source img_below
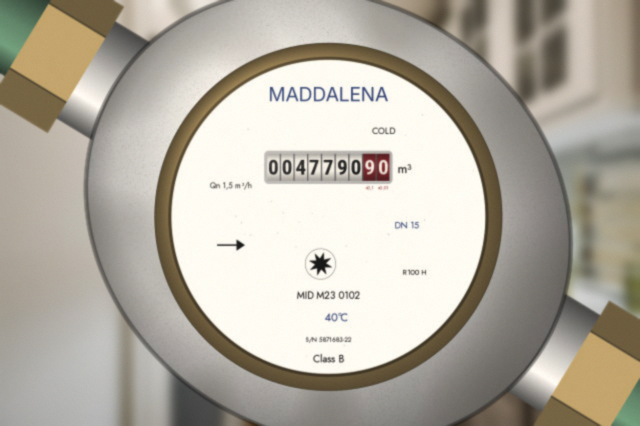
47790.90,m³
